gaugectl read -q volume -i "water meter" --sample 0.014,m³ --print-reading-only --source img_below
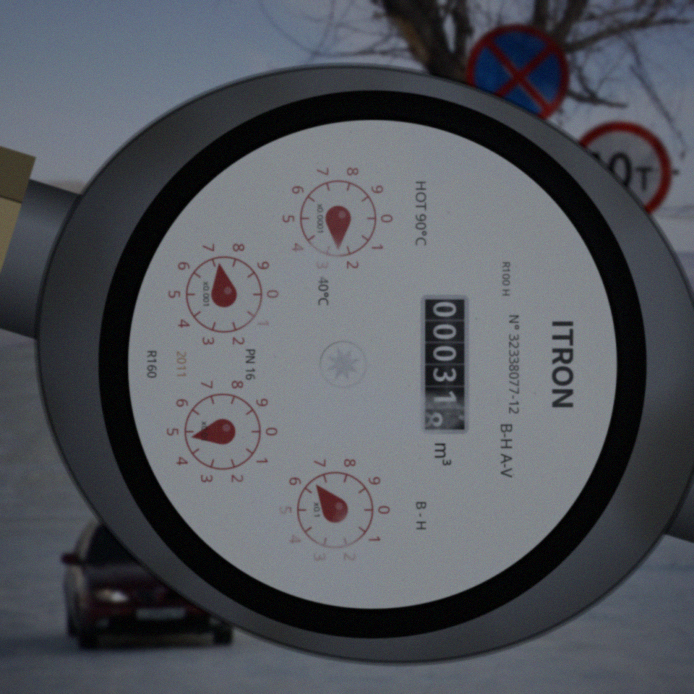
317.6472,m³
